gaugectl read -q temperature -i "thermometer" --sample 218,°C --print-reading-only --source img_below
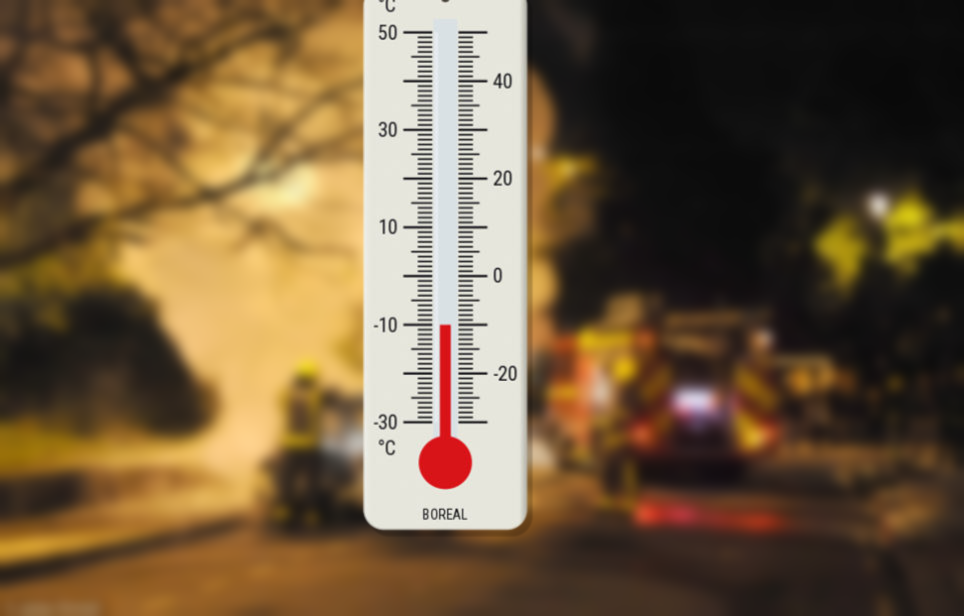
-10,°C
